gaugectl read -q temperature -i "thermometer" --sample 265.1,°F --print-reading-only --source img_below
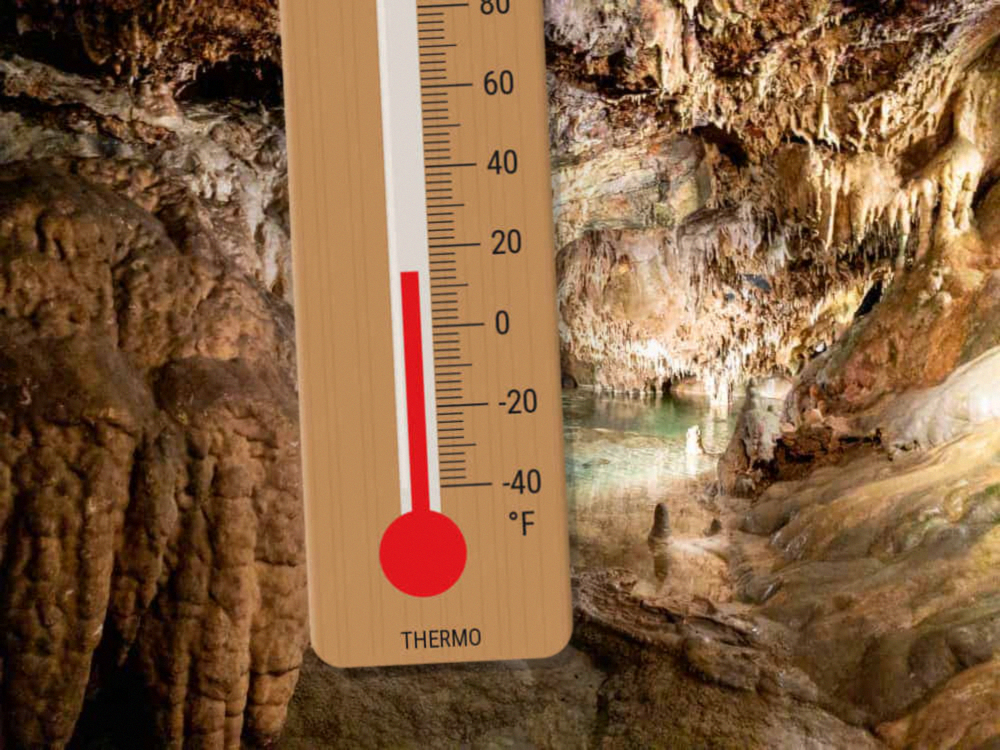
14,°F
